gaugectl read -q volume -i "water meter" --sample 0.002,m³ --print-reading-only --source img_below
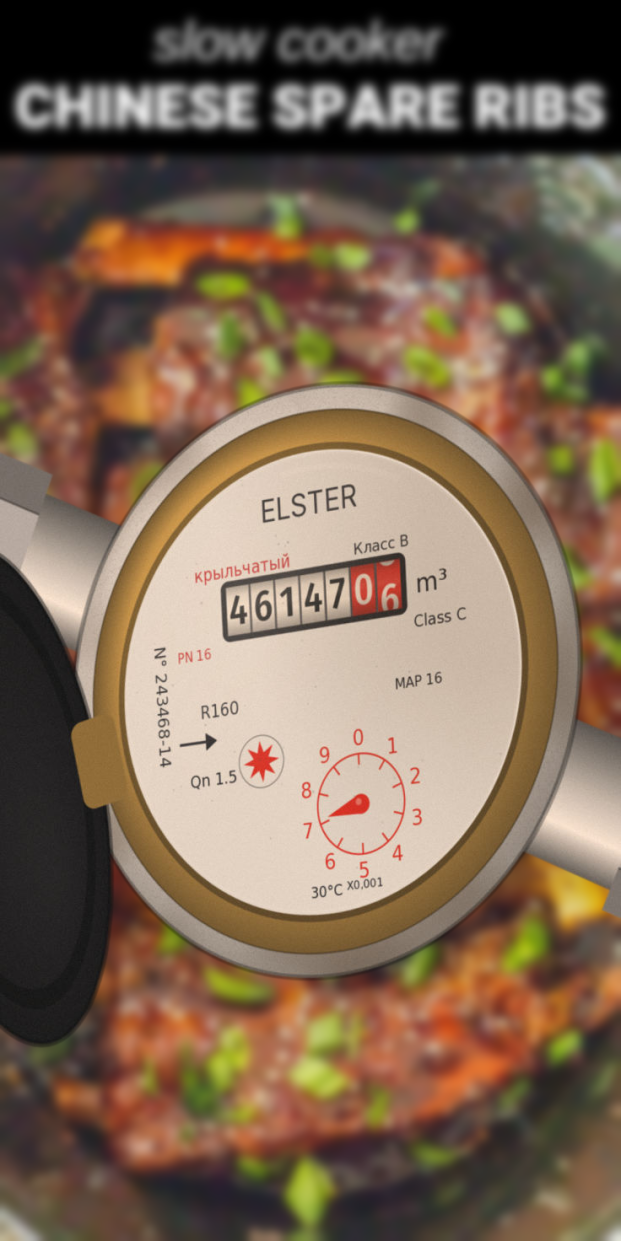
46147.057,m³
